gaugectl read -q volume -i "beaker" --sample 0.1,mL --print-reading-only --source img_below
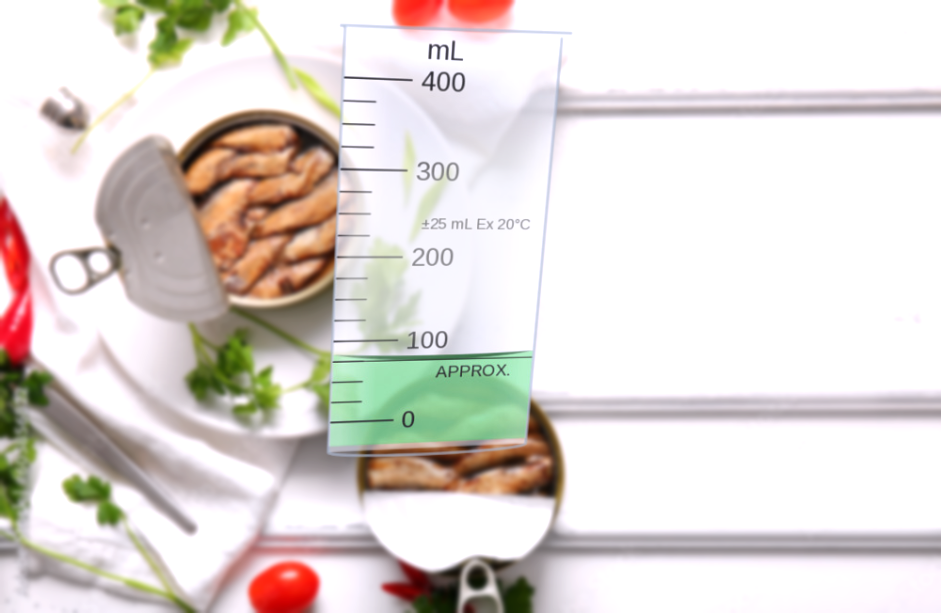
75,mL
